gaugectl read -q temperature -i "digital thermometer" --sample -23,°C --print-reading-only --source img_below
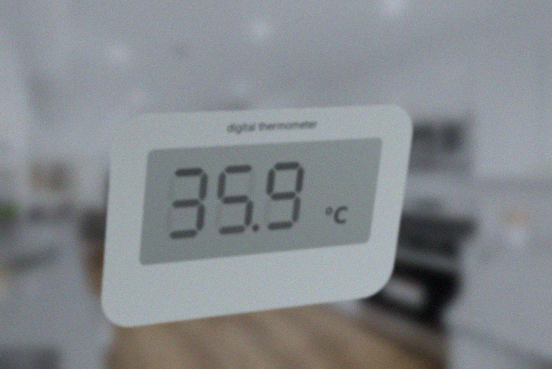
35.9,°C
